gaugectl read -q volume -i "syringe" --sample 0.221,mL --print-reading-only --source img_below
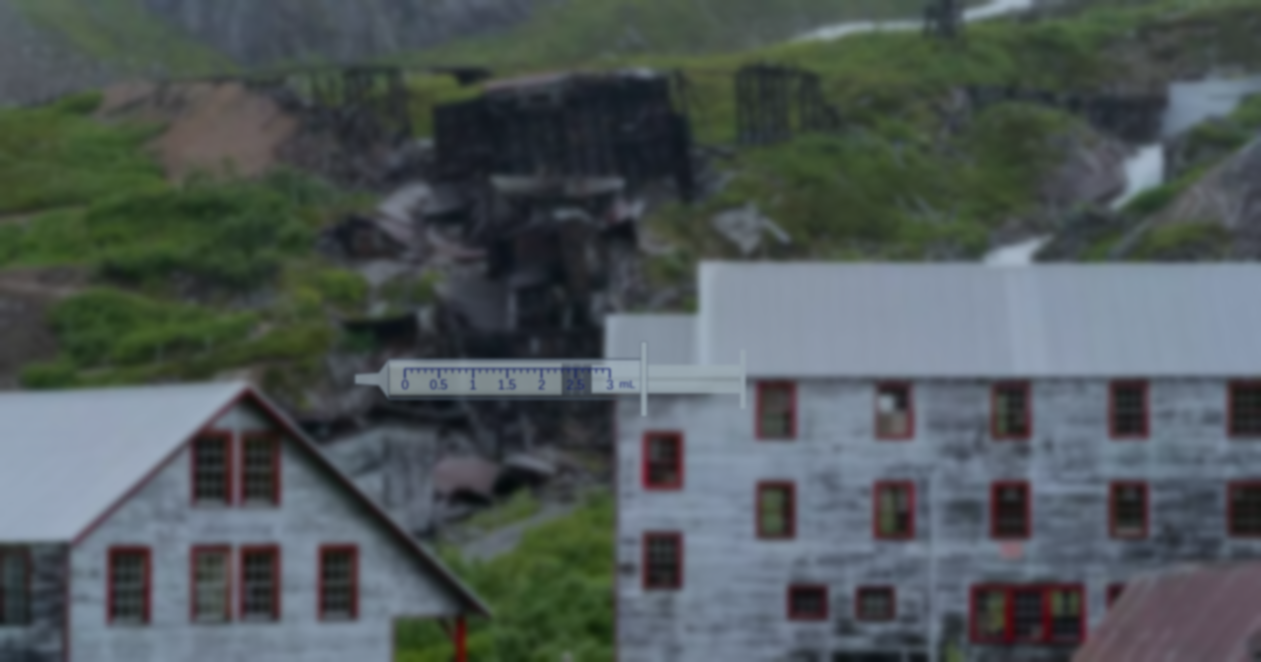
2.3,mL
